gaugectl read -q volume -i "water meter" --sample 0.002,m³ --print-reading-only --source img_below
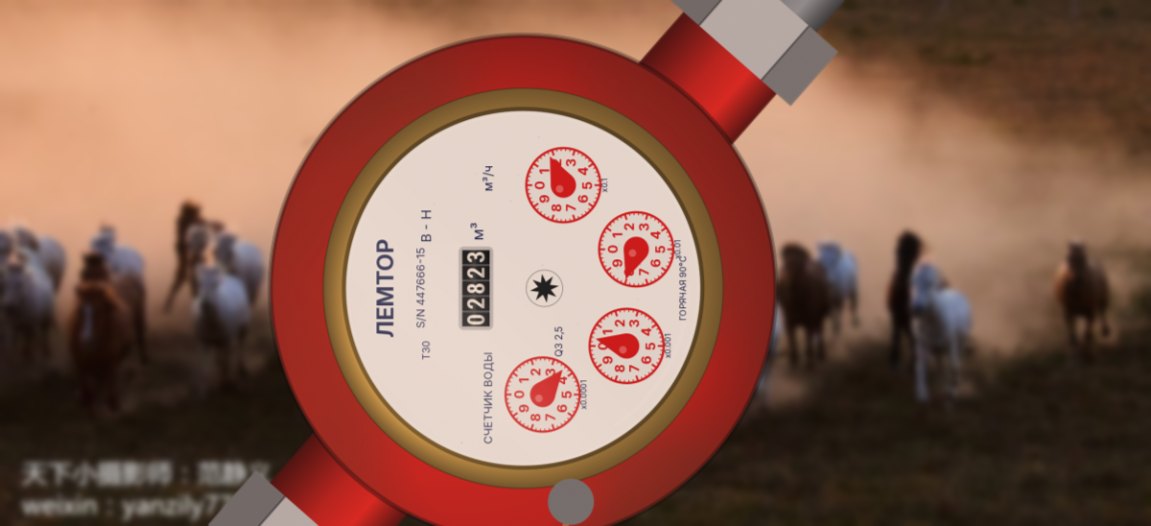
2823.1803,m³
